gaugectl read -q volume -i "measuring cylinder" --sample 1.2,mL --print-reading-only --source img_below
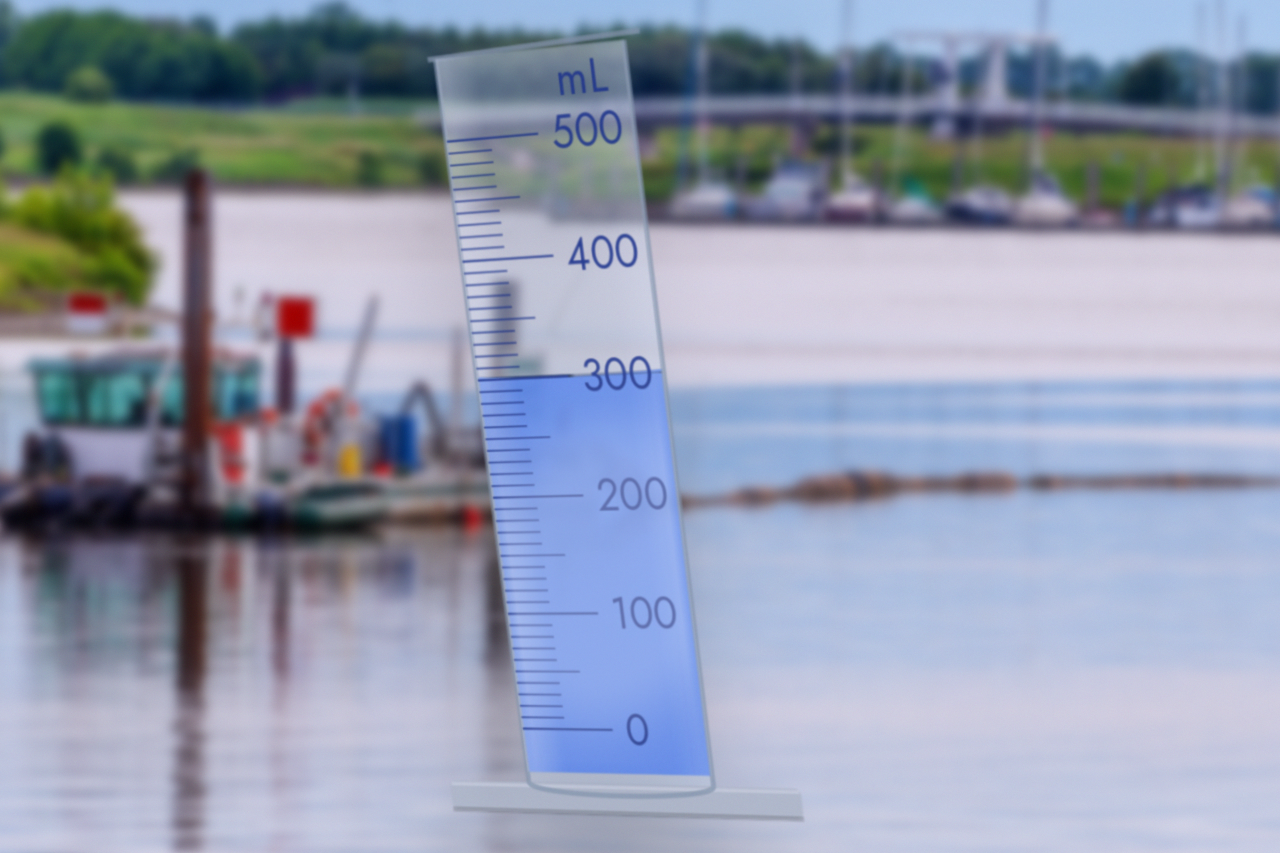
300,mL
